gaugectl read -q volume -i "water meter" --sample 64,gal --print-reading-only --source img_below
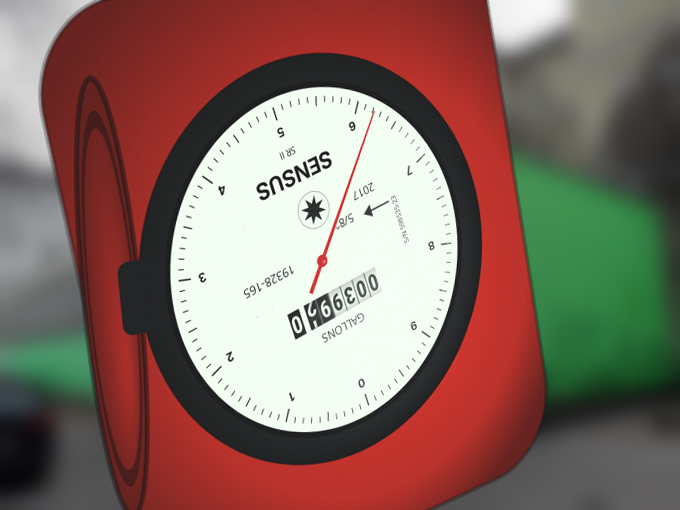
39916.2,gal
